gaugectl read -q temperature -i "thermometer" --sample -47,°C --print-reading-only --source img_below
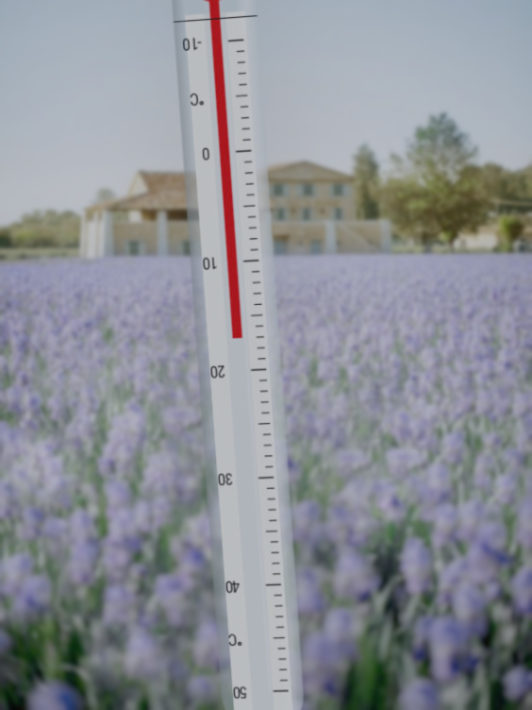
17,°C
